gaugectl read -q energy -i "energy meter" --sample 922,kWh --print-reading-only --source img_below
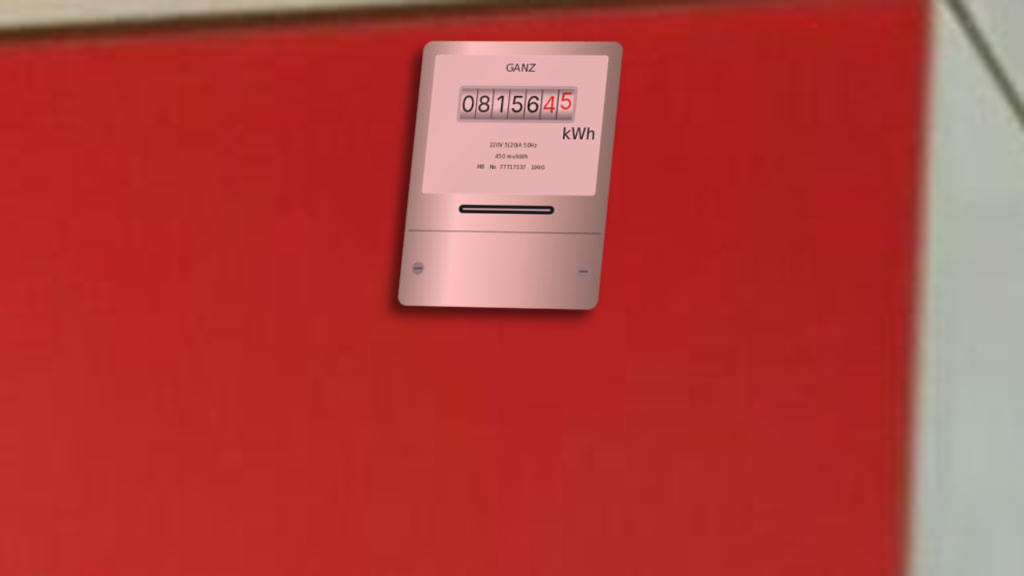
8156.45,kWh
